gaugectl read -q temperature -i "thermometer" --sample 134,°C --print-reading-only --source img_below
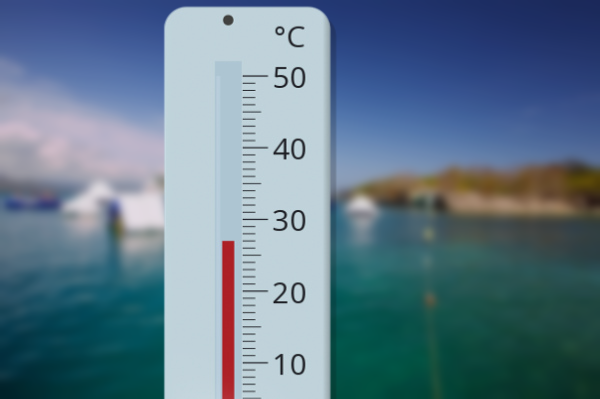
27,°C
